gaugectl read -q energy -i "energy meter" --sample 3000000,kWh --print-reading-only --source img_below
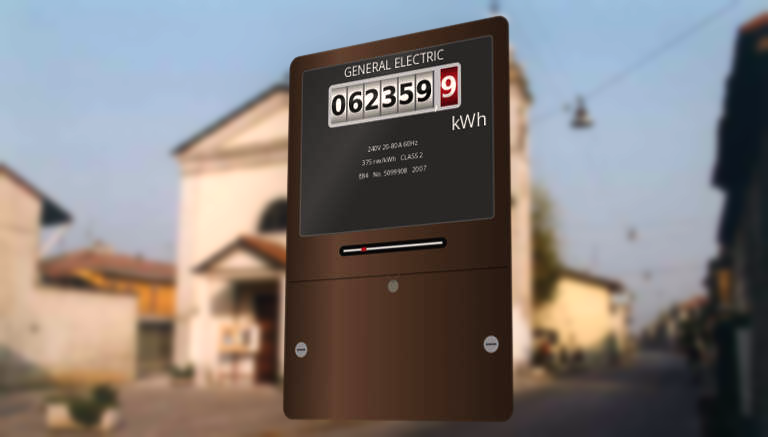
62359.9,kWh
